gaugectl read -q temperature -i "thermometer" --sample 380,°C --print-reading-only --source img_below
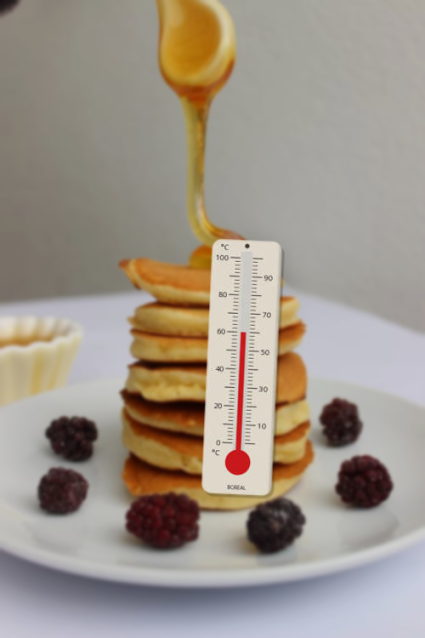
60,°C
